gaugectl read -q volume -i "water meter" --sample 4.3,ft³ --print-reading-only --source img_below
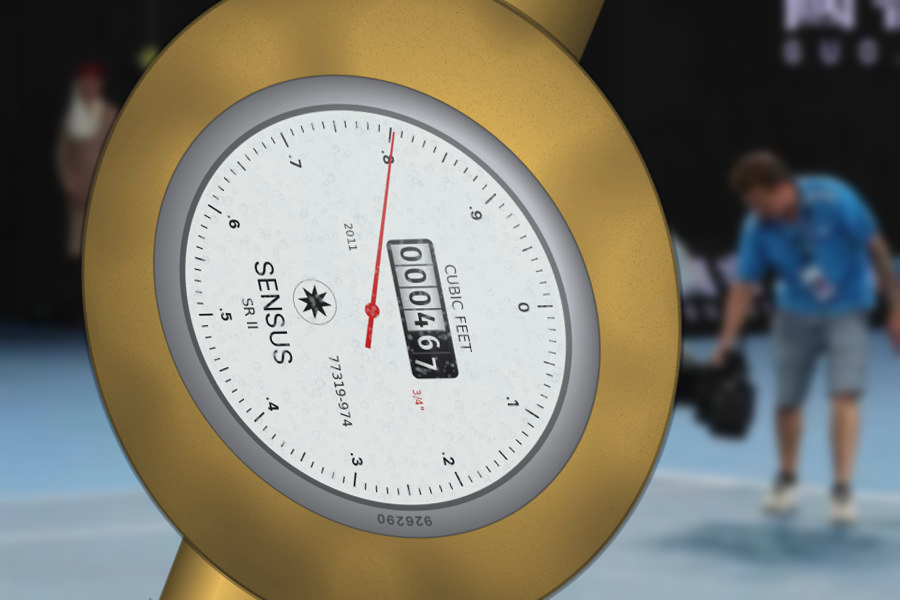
466.80,ft³
